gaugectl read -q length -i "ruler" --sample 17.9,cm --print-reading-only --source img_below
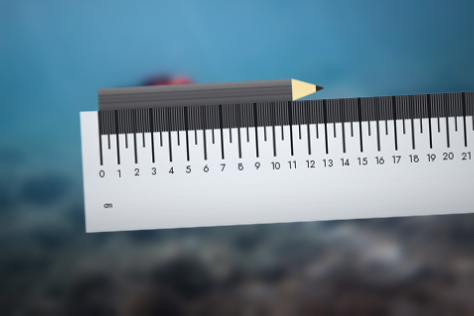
13,cm
